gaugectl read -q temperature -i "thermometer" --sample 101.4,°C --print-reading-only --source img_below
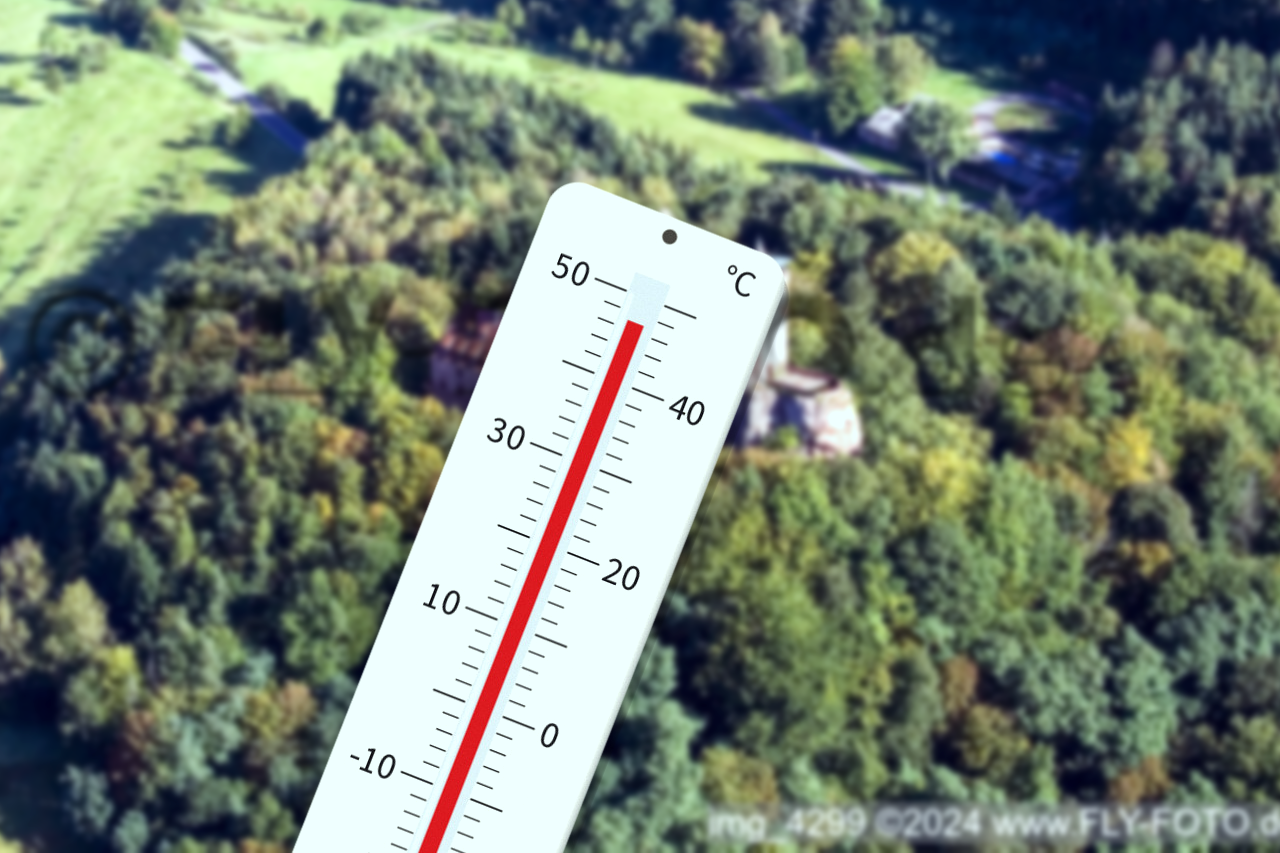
47,°C
